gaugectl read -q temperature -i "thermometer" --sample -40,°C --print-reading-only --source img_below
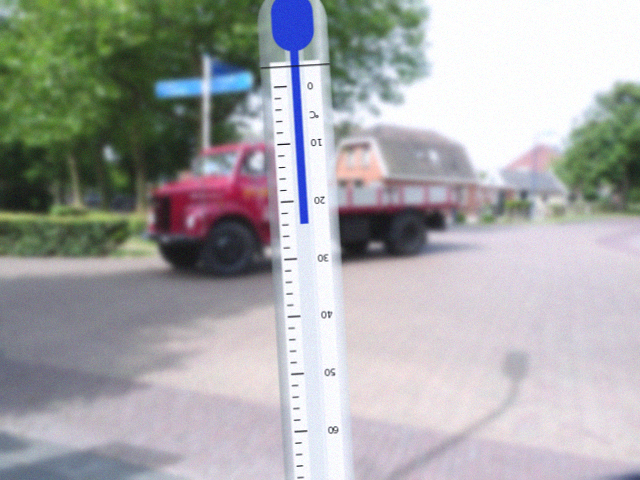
24,°C
